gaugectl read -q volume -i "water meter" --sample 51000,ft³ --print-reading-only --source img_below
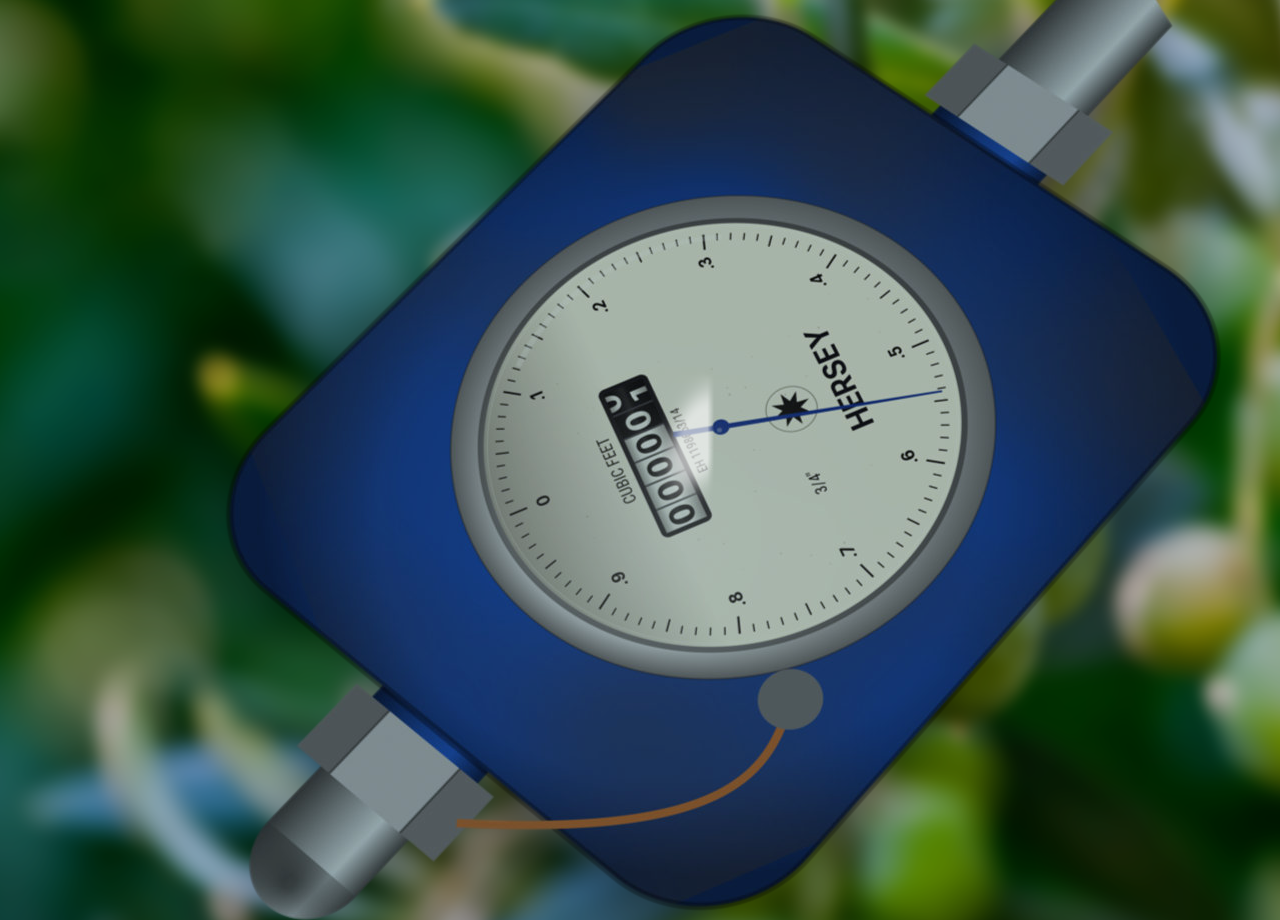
0.54,ft³
